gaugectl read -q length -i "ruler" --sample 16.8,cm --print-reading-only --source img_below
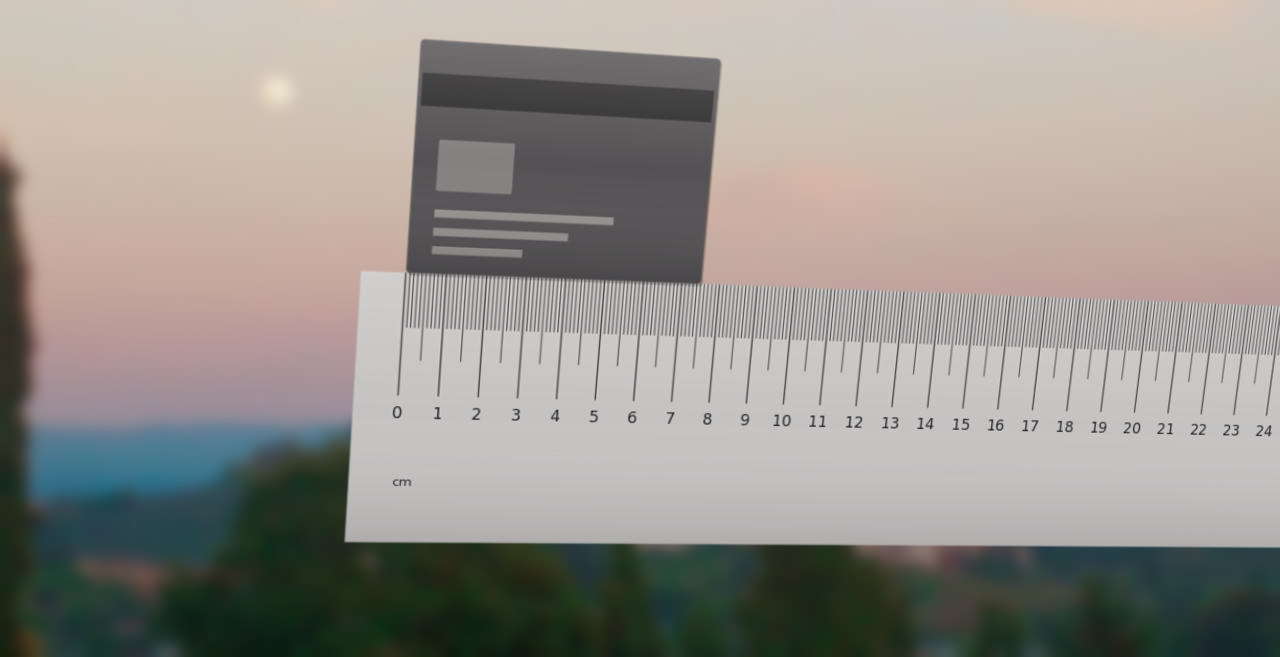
7.5,cm
